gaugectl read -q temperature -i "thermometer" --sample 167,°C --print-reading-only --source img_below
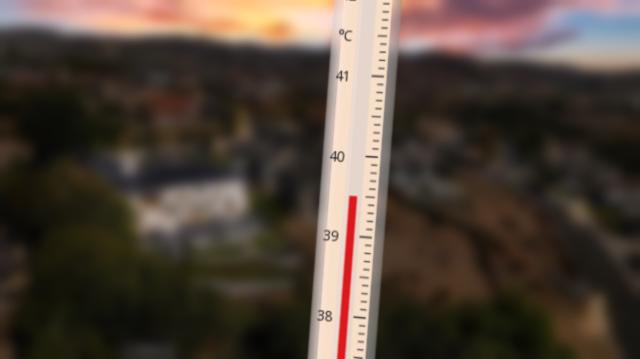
39.5,°C
